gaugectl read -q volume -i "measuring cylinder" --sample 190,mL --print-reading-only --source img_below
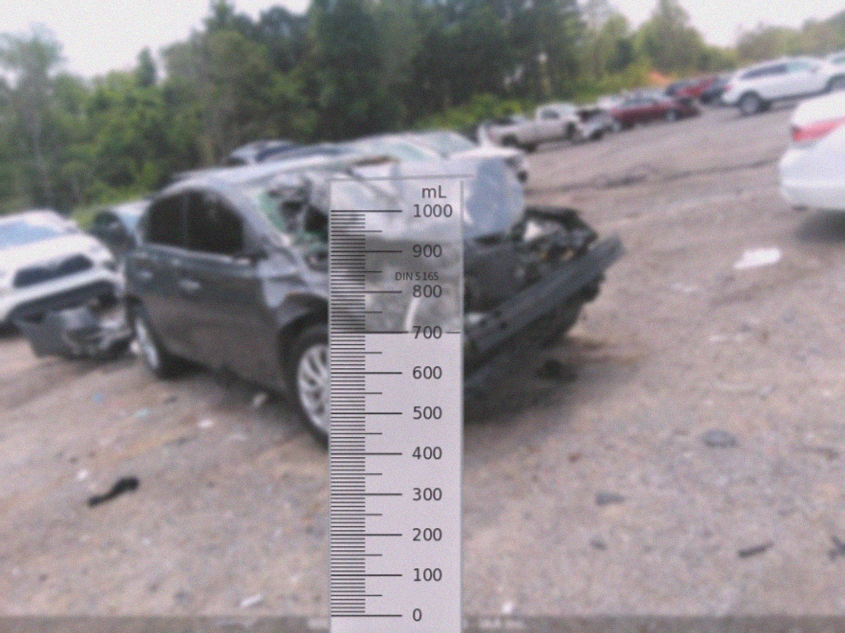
700,mL
